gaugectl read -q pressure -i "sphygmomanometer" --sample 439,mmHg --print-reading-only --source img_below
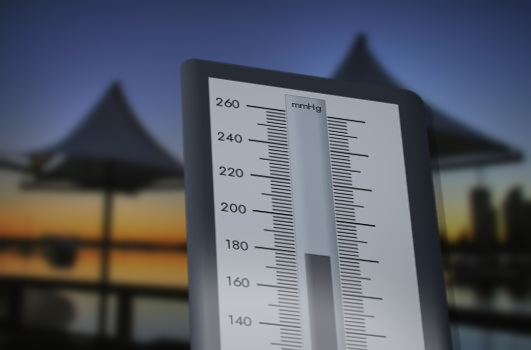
180,mmHg
